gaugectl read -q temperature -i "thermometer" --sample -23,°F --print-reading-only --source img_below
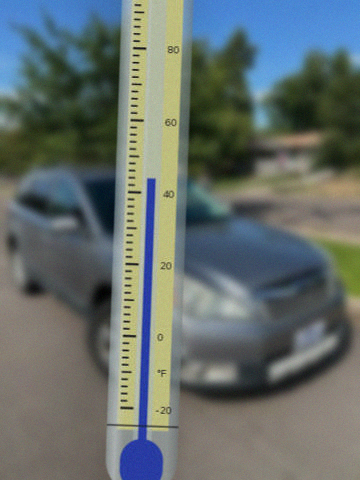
44,°F
